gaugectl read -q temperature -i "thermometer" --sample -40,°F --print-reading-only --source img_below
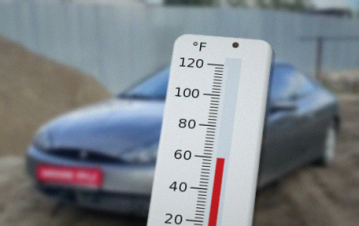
60,°F
